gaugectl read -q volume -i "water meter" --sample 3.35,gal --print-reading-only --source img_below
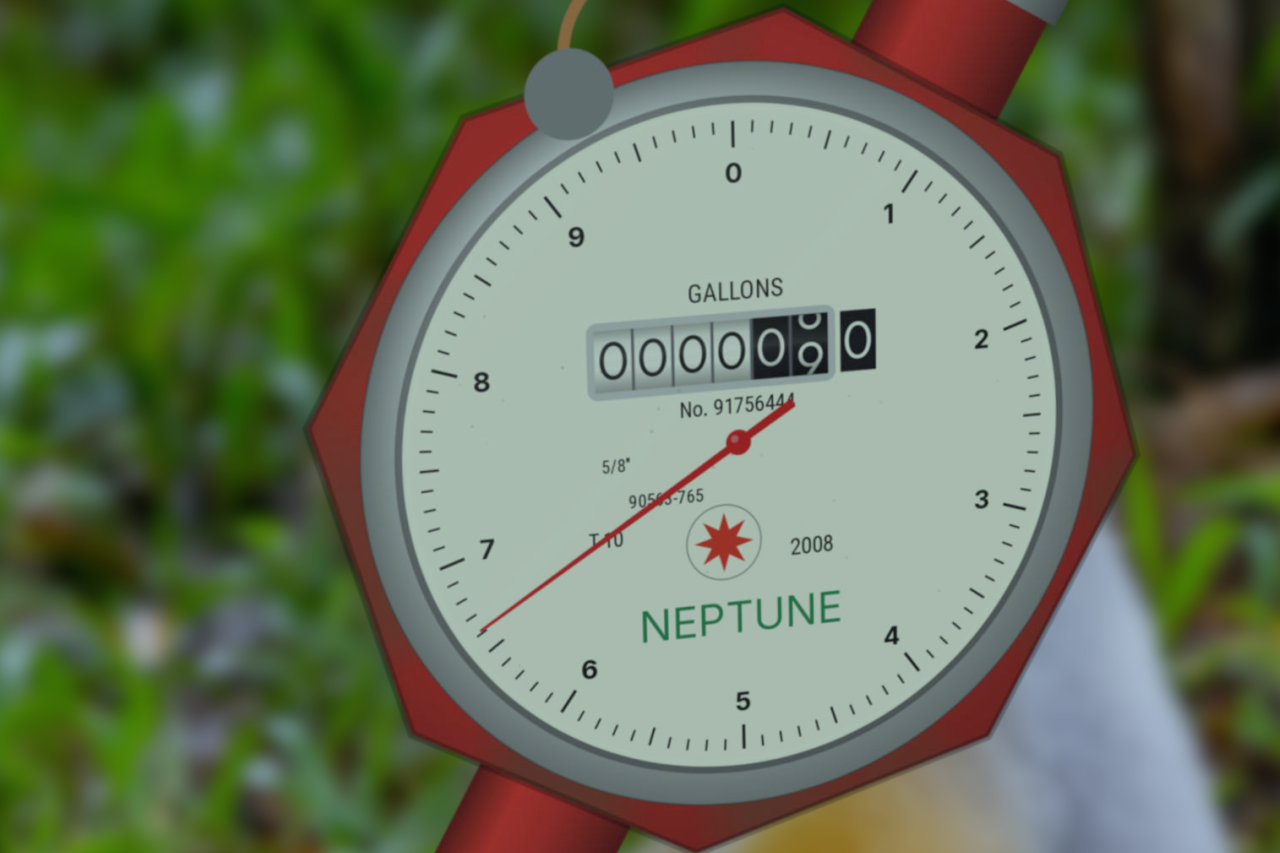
86.6,gal
